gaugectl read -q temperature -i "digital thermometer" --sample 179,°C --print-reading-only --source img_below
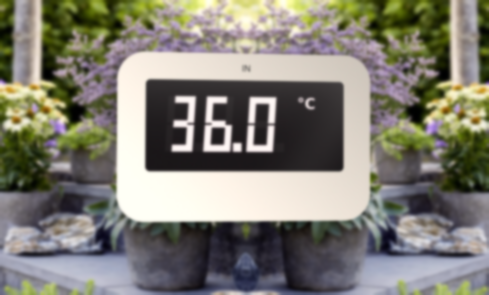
36.0,°C
